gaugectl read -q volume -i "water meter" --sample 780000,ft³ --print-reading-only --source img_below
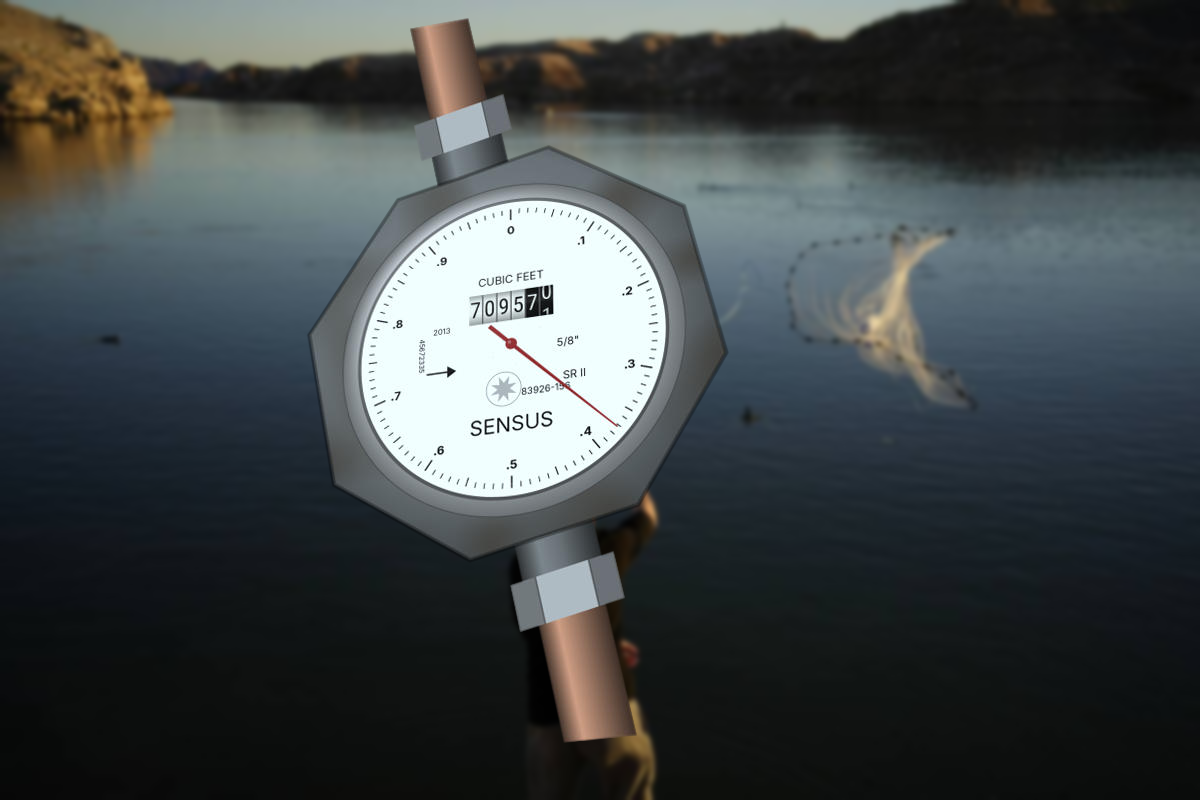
709570.37,ft³
